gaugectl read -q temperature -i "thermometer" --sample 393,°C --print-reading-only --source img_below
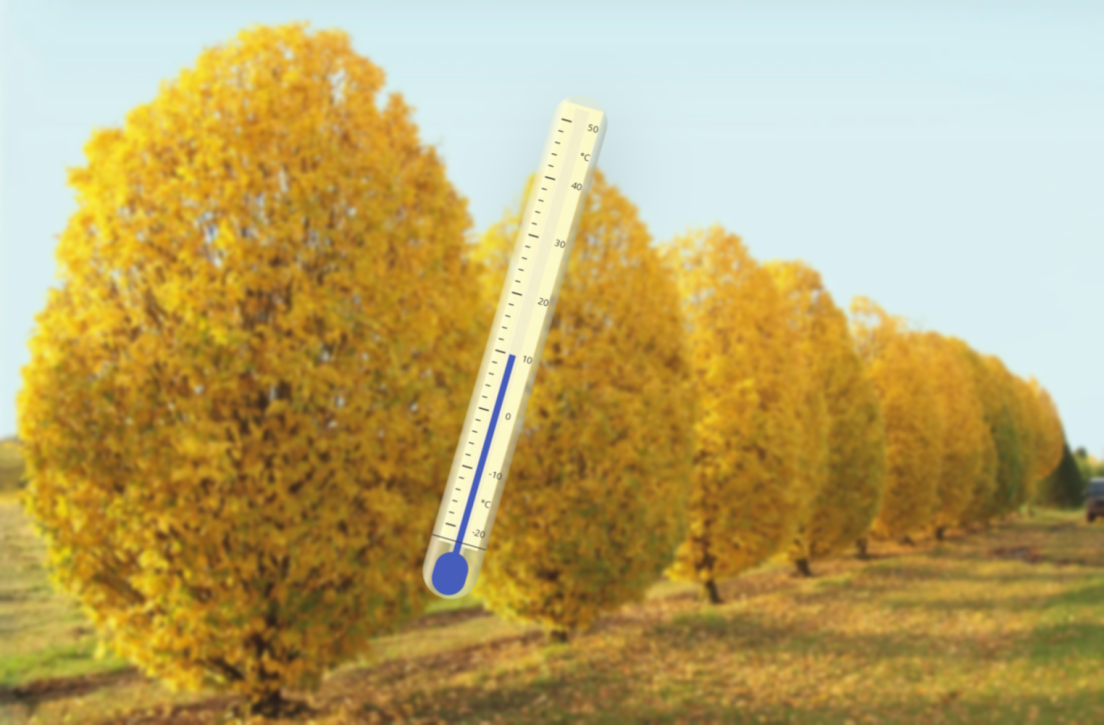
10,°C
